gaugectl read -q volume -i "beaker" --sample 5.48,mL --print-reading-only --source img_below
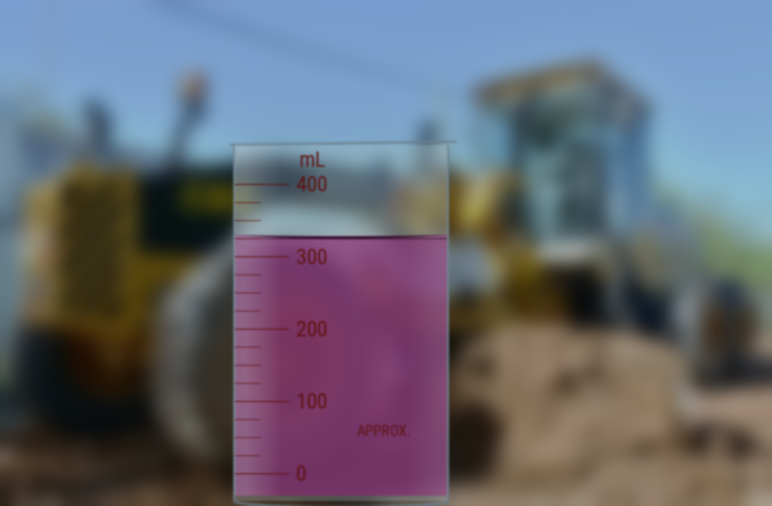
325,mL
